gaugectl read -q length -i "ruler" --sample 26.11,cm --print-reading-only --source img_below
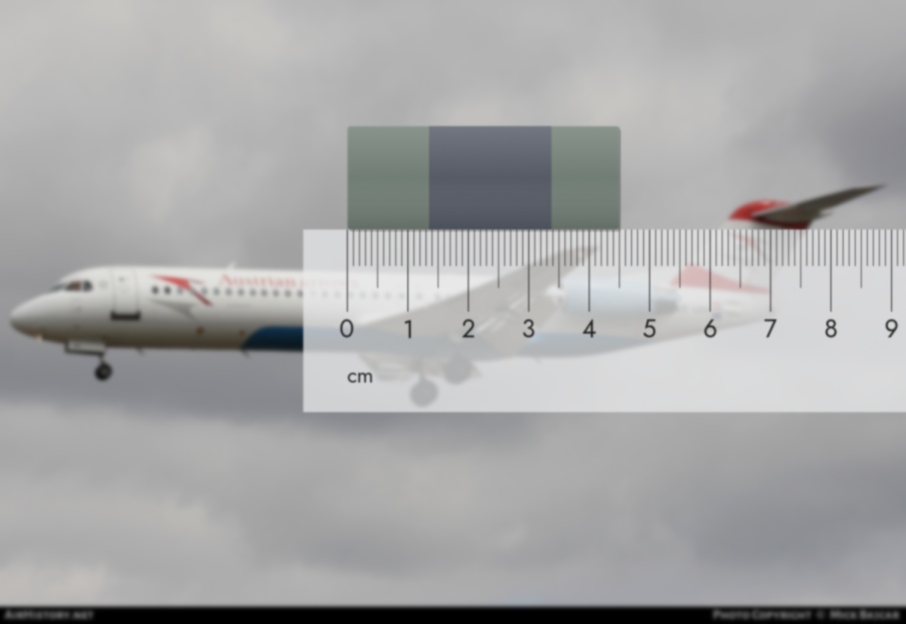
4.5,cm
